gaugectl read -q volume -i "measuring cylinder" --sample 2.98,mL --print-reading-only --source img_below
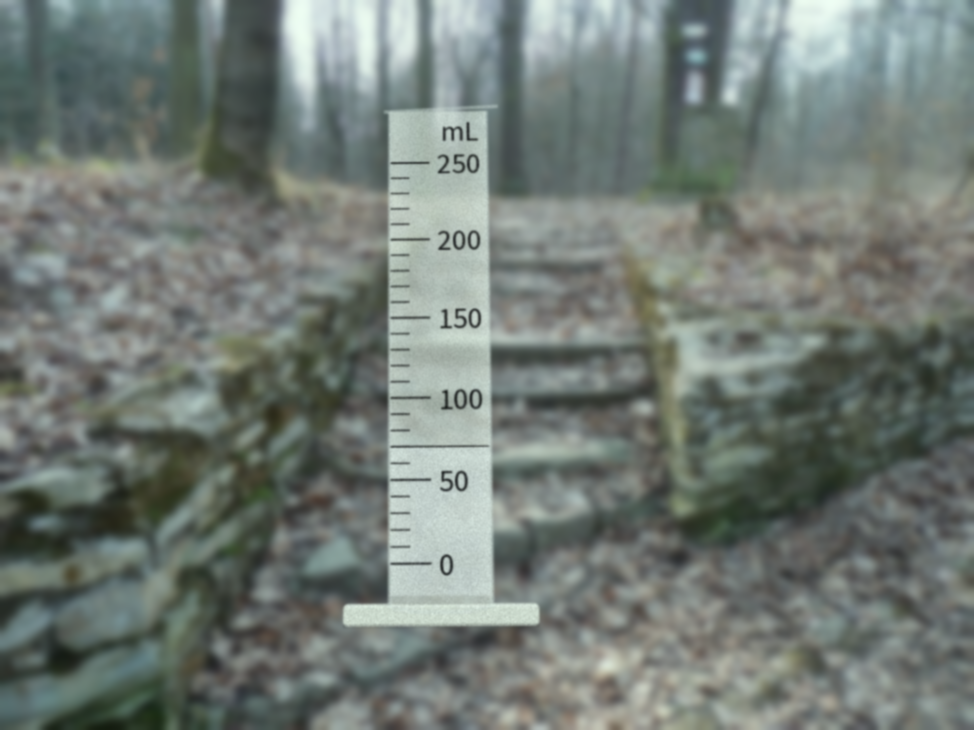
70,mL
